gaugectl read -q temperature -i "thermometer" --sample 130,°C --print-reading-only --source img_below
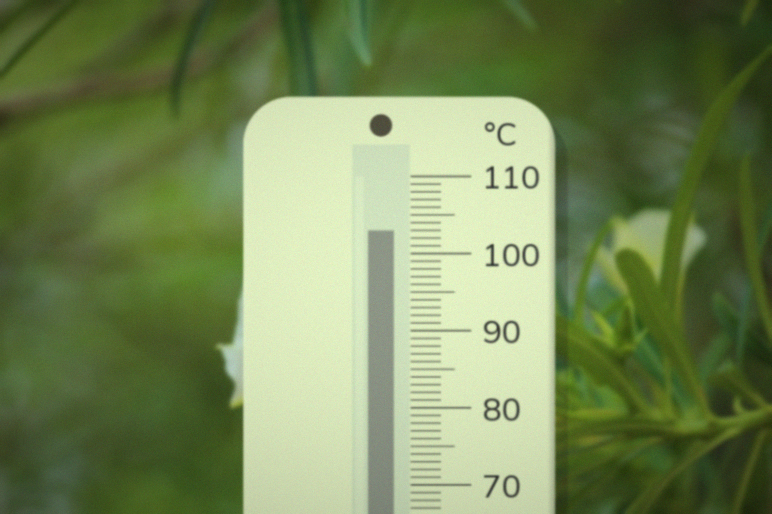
103,°C
